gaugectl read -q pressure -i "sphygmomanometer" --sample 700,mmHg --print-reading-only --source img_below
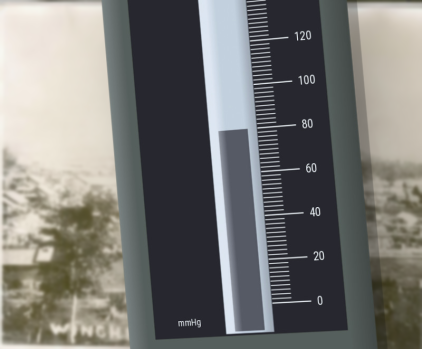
80,mmHg
